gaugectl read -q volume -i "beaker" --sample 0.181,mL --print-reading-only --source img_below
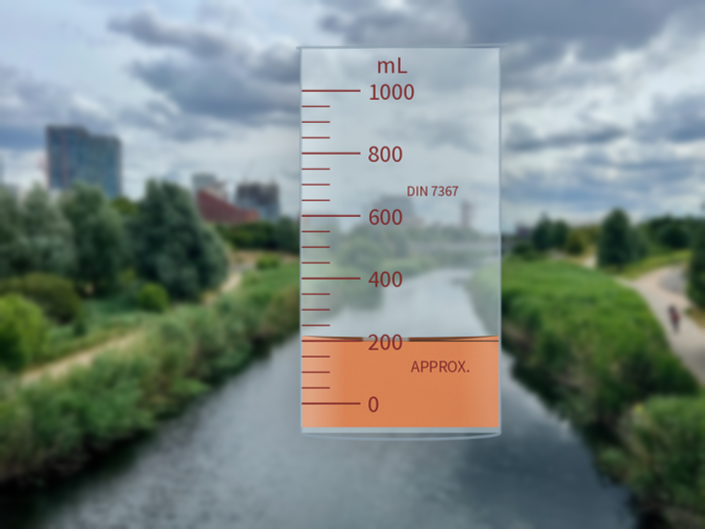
200,mL
